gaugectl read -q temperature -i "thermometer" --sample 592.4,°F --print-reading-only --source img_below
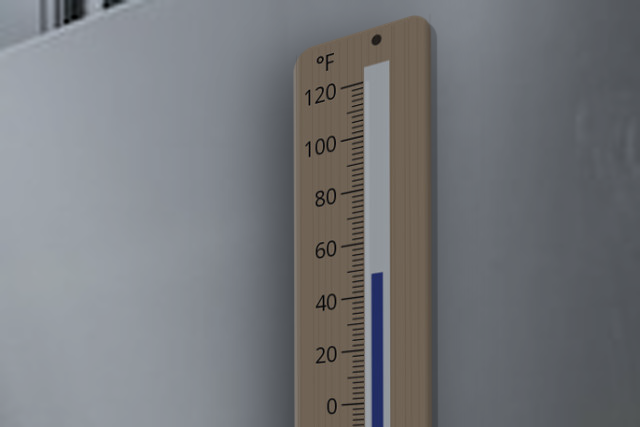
48,°F
